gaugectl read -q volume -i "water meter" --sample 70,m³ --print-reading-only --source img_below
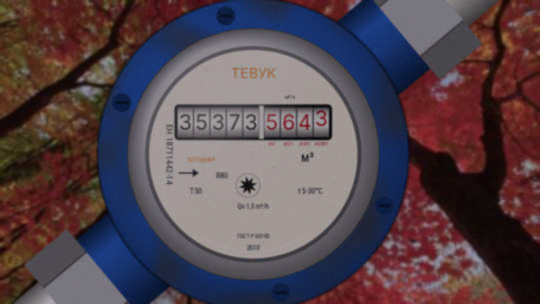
35373.5643,m³
